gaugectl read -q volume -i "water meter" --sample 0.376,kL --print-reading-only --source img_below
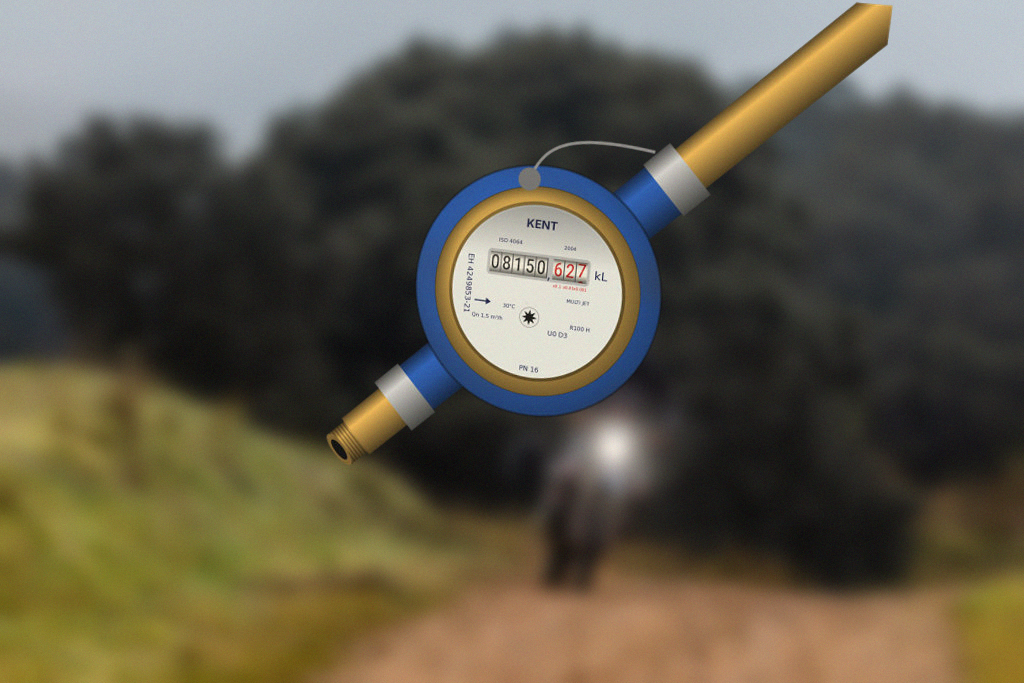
8150.627,kL
